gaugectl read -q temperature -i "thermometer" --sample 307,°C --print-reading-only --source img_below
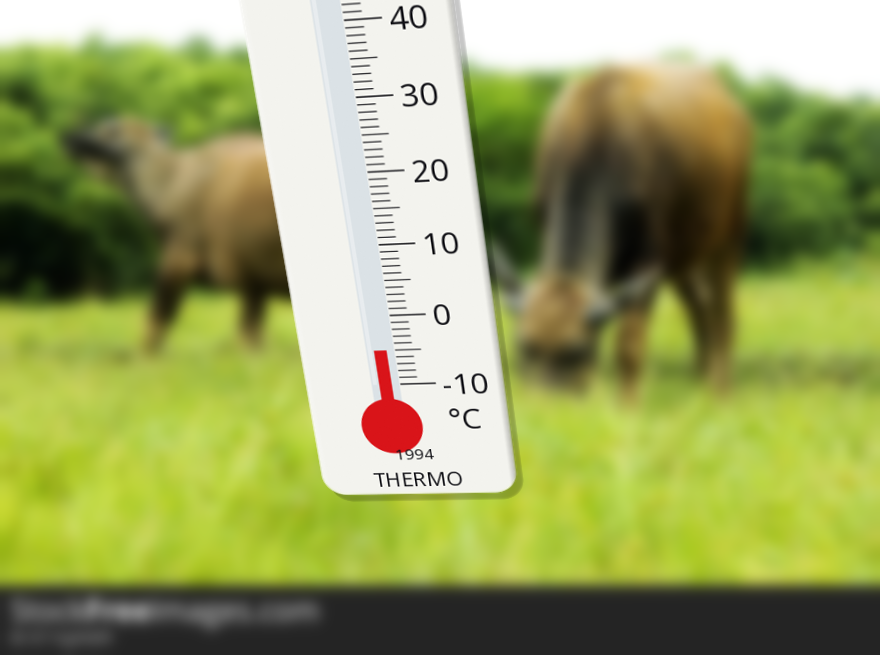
-5,°C
